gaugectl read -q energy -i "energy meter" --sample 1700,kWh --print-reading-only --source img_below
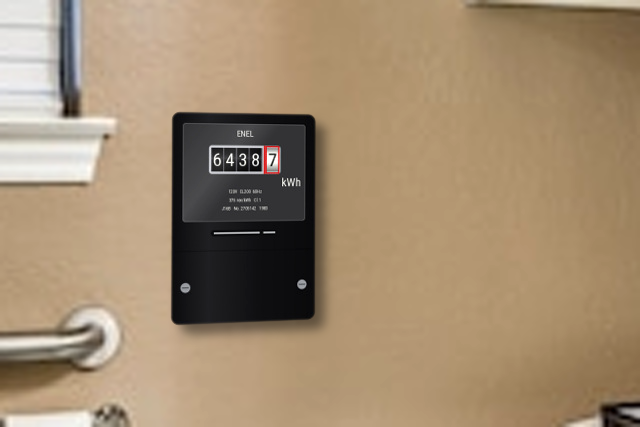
6438.7,kWh
